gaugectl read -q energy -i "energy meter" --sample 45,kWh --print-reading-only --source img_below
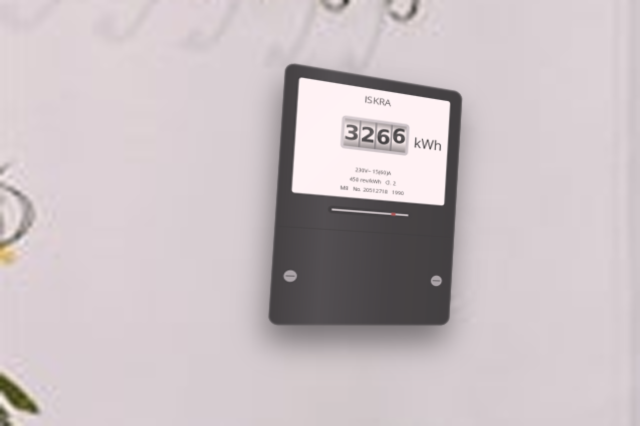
3266,kWh
